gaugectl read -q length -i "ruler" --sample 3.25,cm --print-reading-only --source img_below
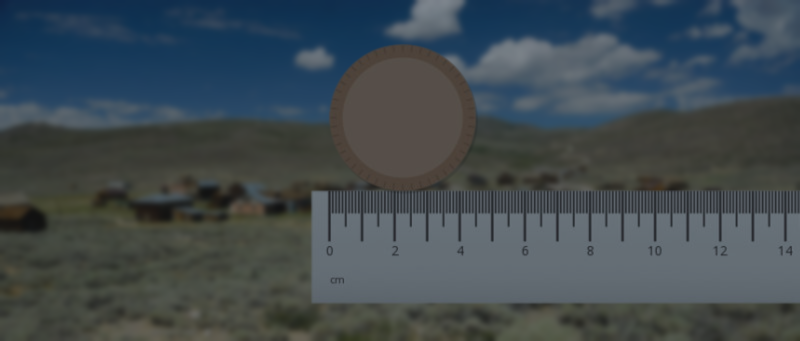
4.5,cm
